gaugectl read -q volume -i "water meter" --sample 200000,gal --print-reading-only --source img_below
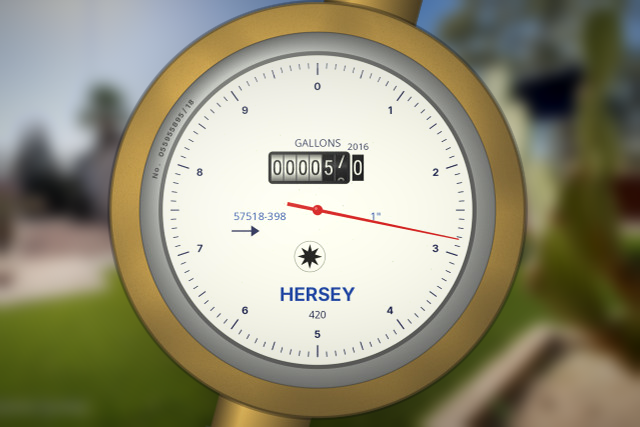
572.8,gal
